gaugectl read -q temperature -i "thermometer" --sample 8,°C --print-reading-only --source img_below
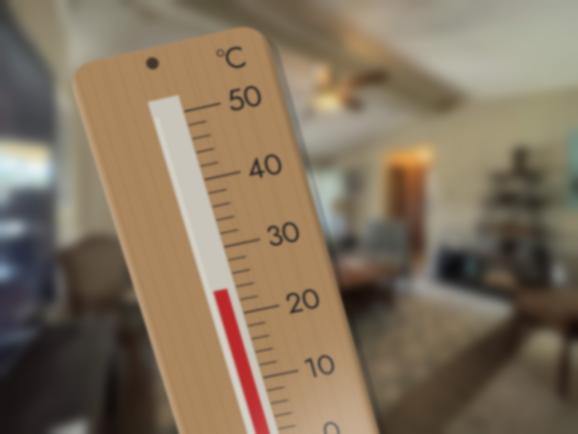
24,°C
